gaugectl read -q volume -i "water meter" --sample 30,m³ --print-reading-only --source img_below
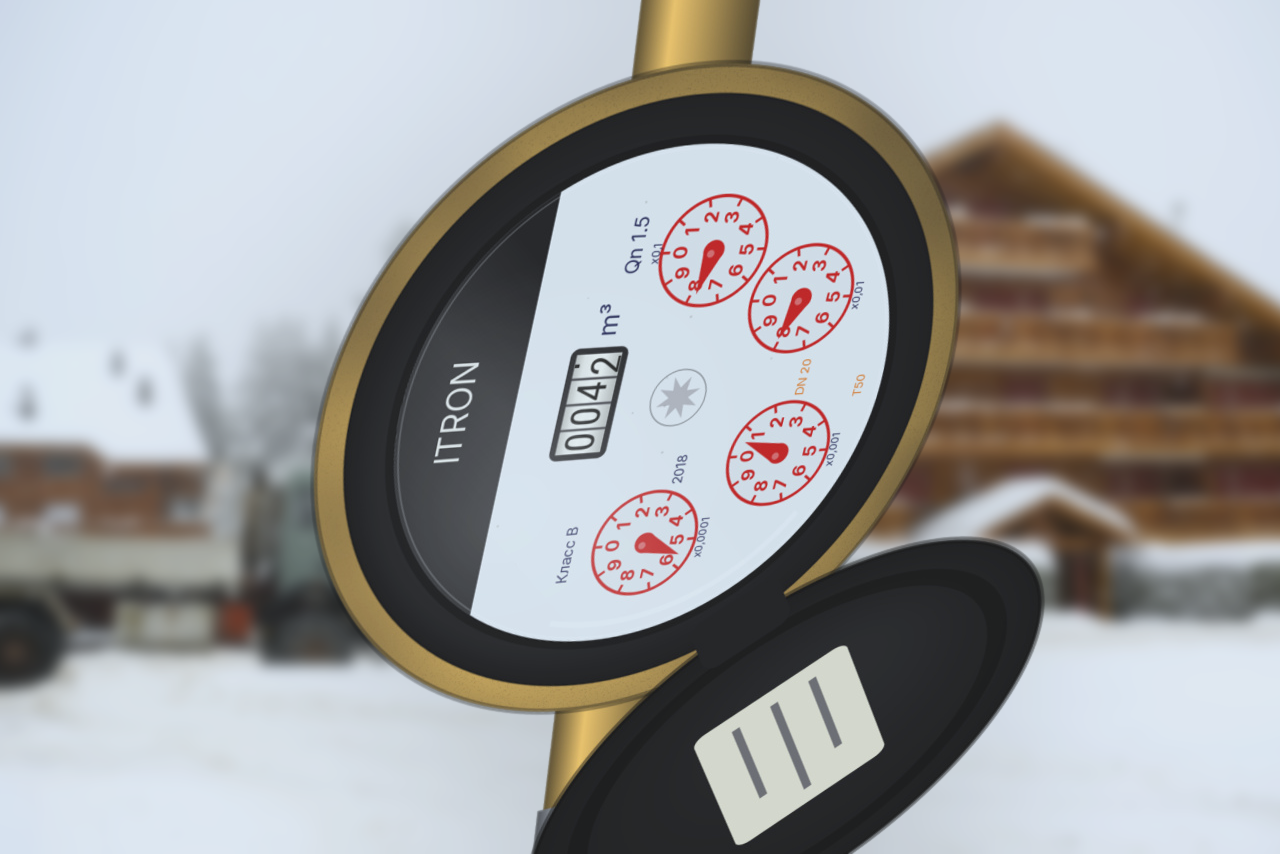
41.7805,m³
